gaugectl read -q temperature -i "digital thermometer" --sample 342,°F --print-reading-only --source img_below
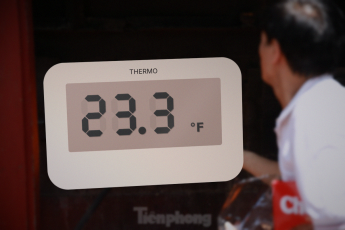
23.3,°F
